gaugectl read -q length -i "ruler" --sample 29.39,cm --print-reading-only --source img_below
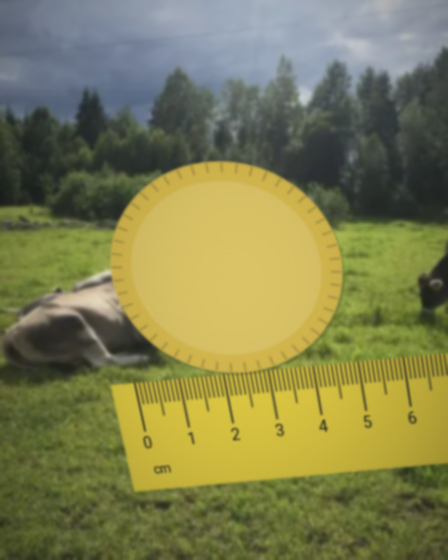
5,cm
